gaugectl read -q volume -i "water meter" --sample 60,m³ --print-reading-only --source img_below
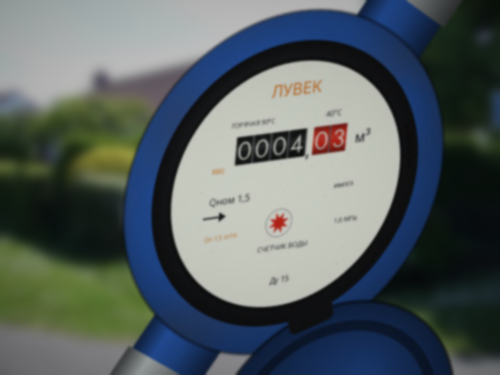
4.03,m³
